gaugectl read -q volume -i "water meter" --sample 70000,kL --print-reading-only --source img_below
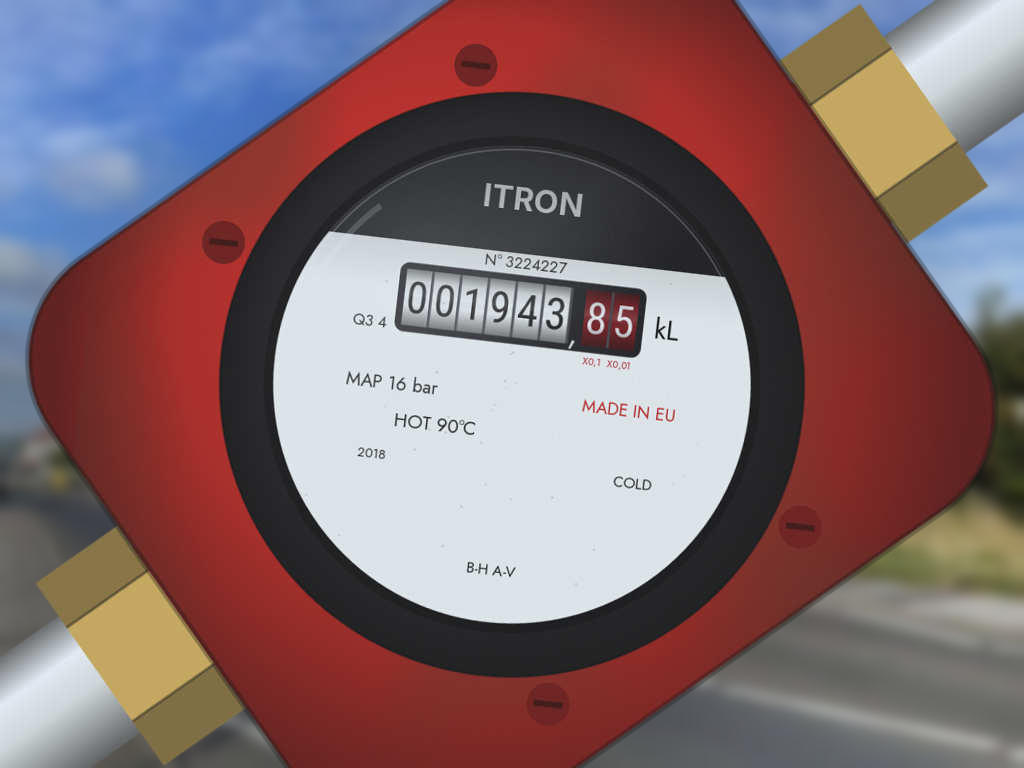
1943.85,kL
